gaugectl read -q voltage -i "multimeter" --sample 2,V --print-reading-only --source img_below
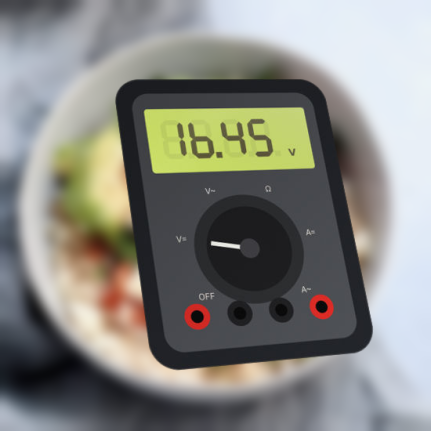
16.45,V
